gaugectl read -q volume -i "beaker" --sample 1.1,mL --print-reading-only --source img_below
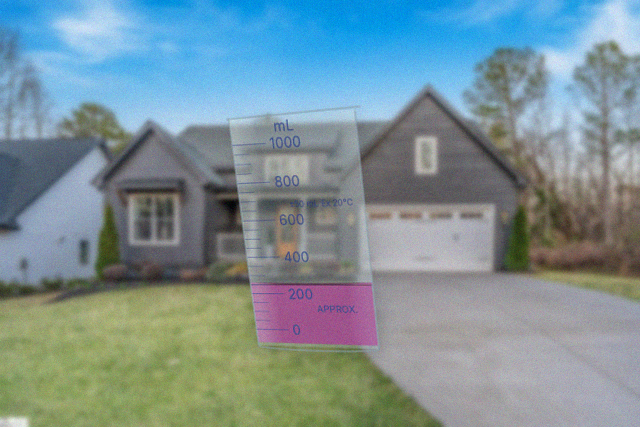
250,mL
